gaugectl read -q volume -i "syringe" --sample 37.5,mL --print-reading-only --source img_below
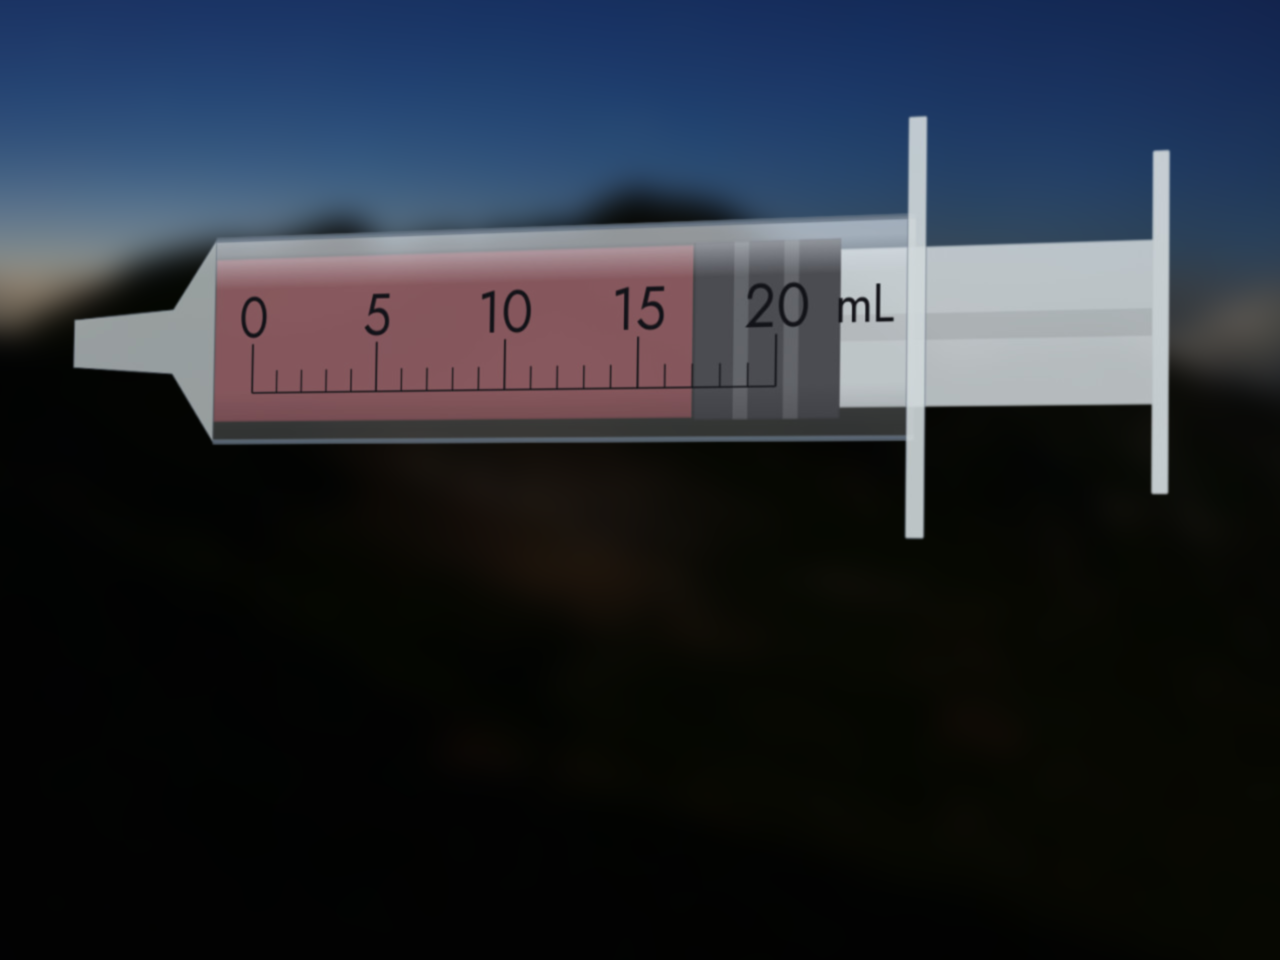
17,mL
